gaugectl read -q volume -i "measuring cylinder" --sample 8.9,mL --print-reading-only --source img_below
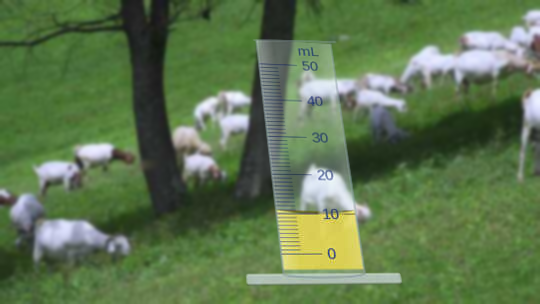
10,mL
